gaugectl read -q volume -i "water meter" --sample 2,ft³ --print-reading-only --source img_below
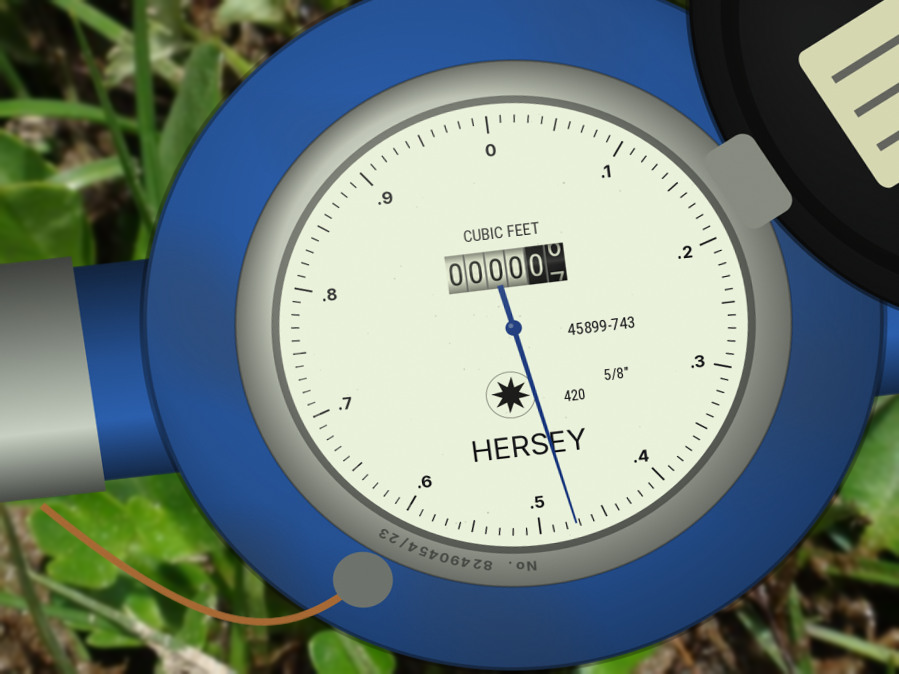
6.47,ft³
